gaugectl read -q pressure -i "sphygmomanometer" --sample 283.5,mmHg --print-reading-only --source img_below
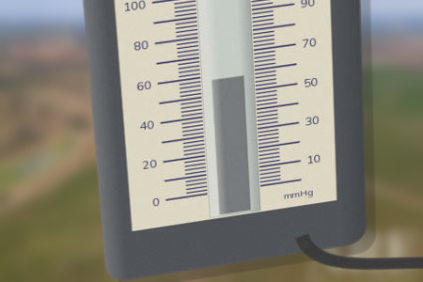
58,mmHg
